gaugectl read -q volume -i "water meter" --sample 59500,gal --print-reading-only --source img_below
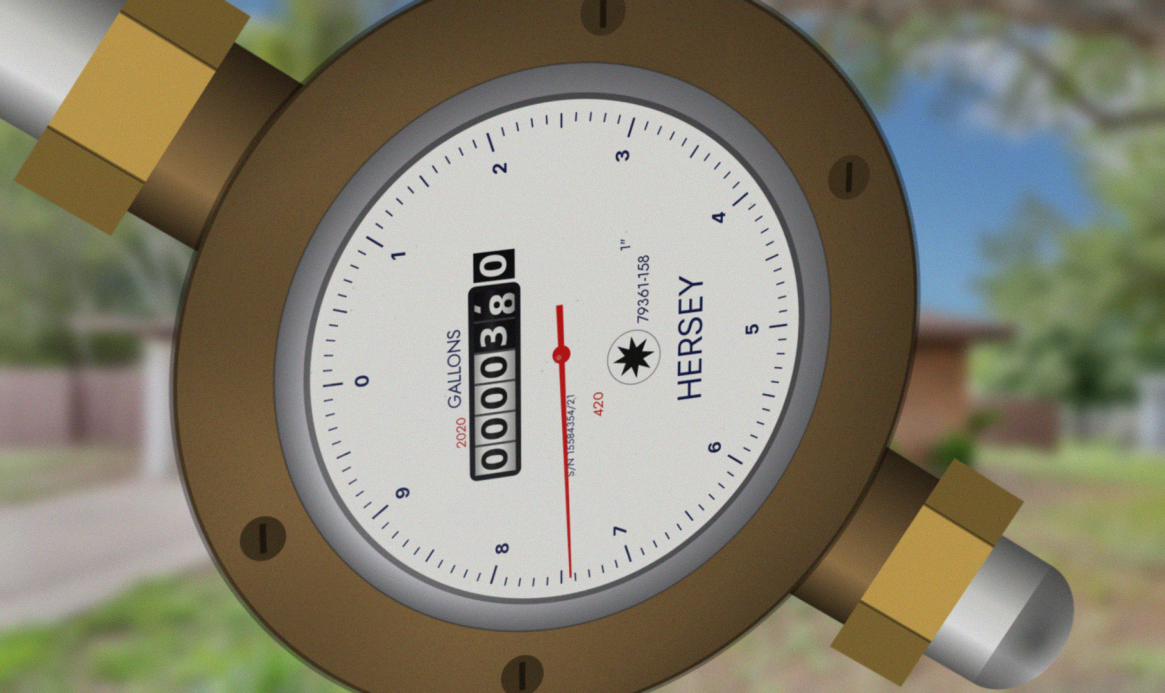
377.4,gal
